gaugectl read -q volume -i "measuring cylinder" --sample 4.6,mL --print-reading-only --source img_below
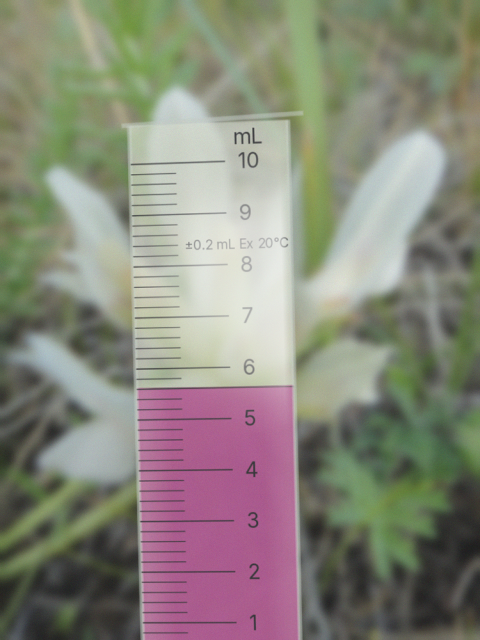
5.6,mL
